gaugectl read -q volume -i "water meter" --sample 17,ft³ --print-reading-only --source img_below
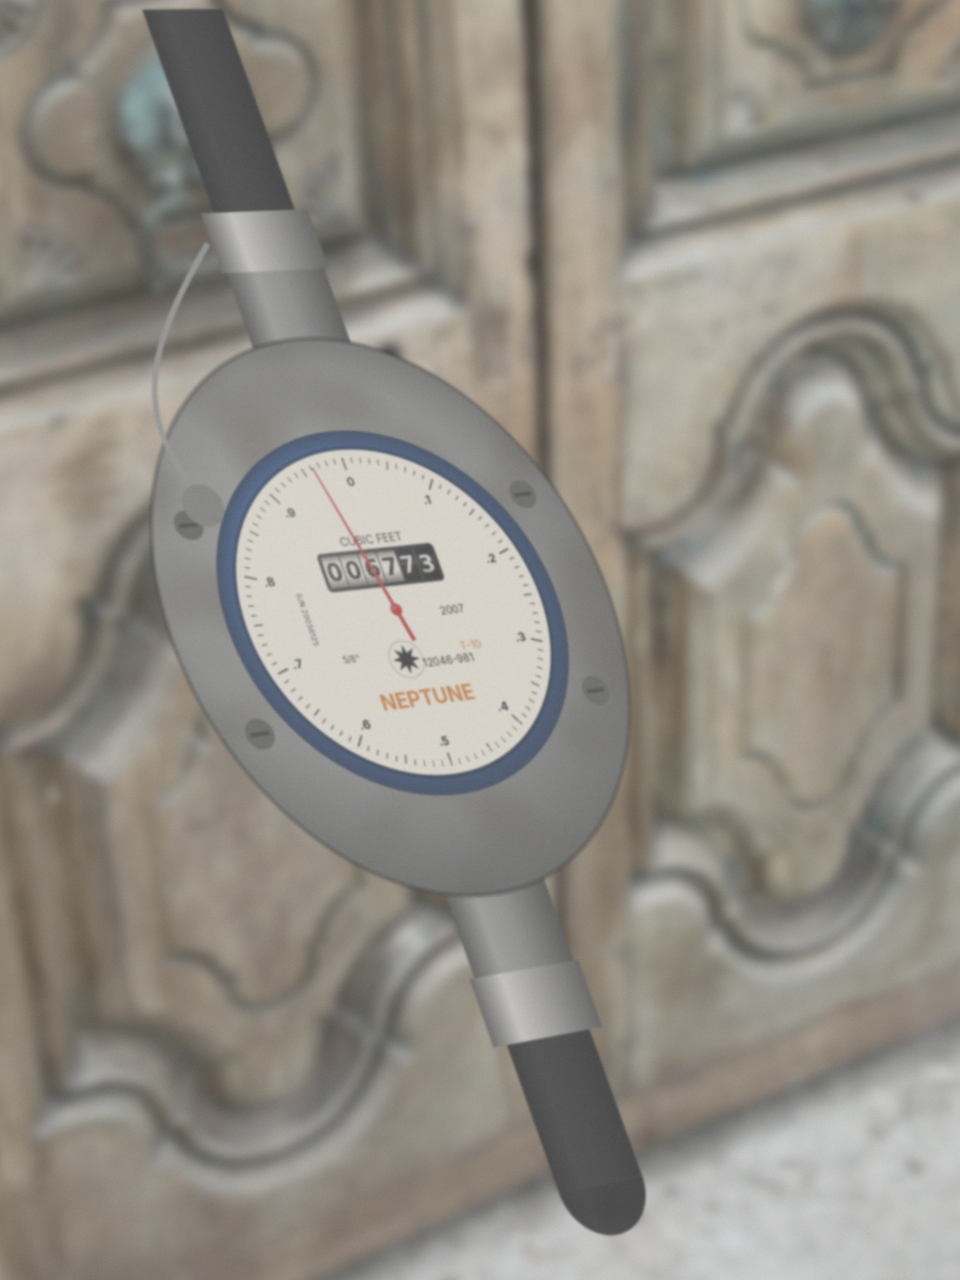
6772.96,ft³
